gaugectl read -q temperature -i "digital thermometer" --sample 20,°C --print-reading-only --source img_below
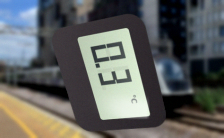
0.3,°C
